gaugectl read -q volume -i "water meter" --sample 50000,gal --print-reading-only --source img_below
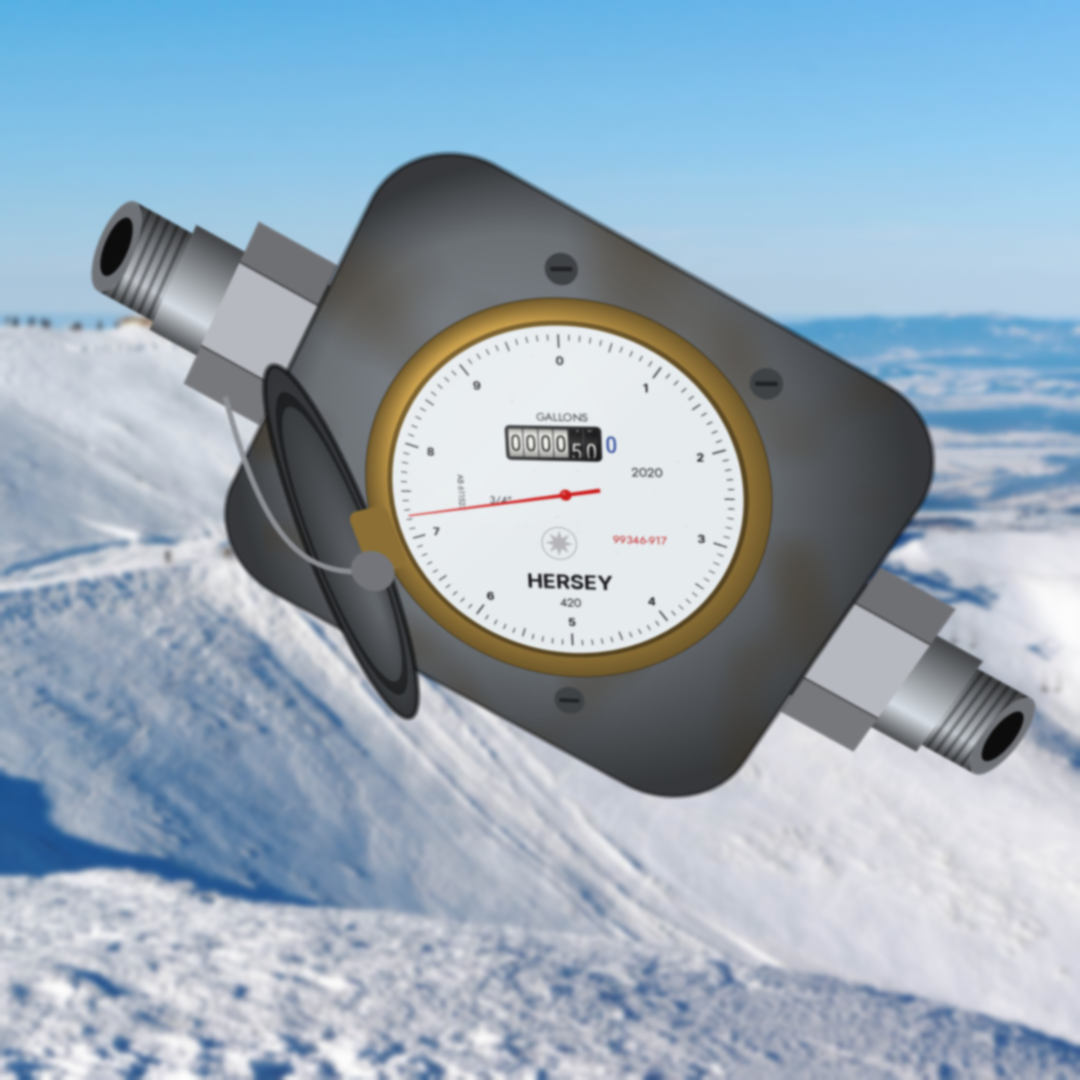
497.2,gal
